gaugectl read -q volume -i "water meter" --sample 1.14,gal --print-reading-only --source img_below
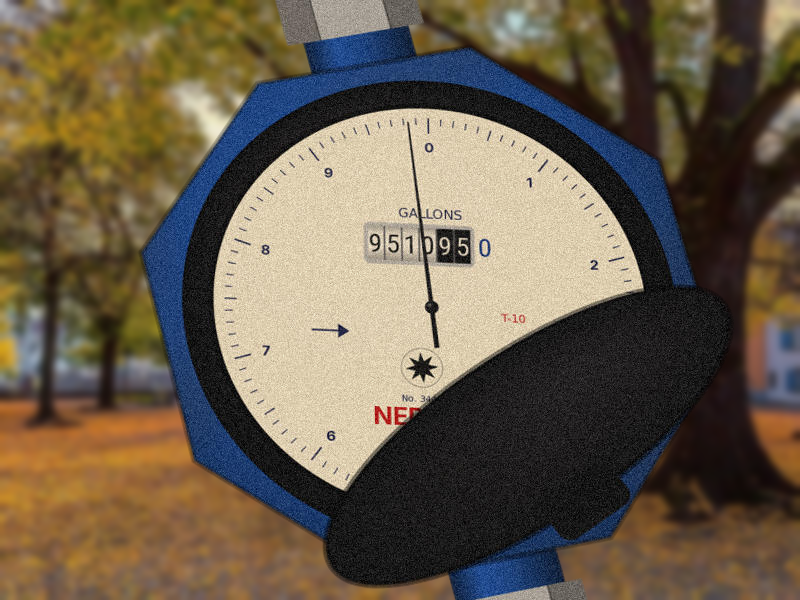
9510949.8,gal
